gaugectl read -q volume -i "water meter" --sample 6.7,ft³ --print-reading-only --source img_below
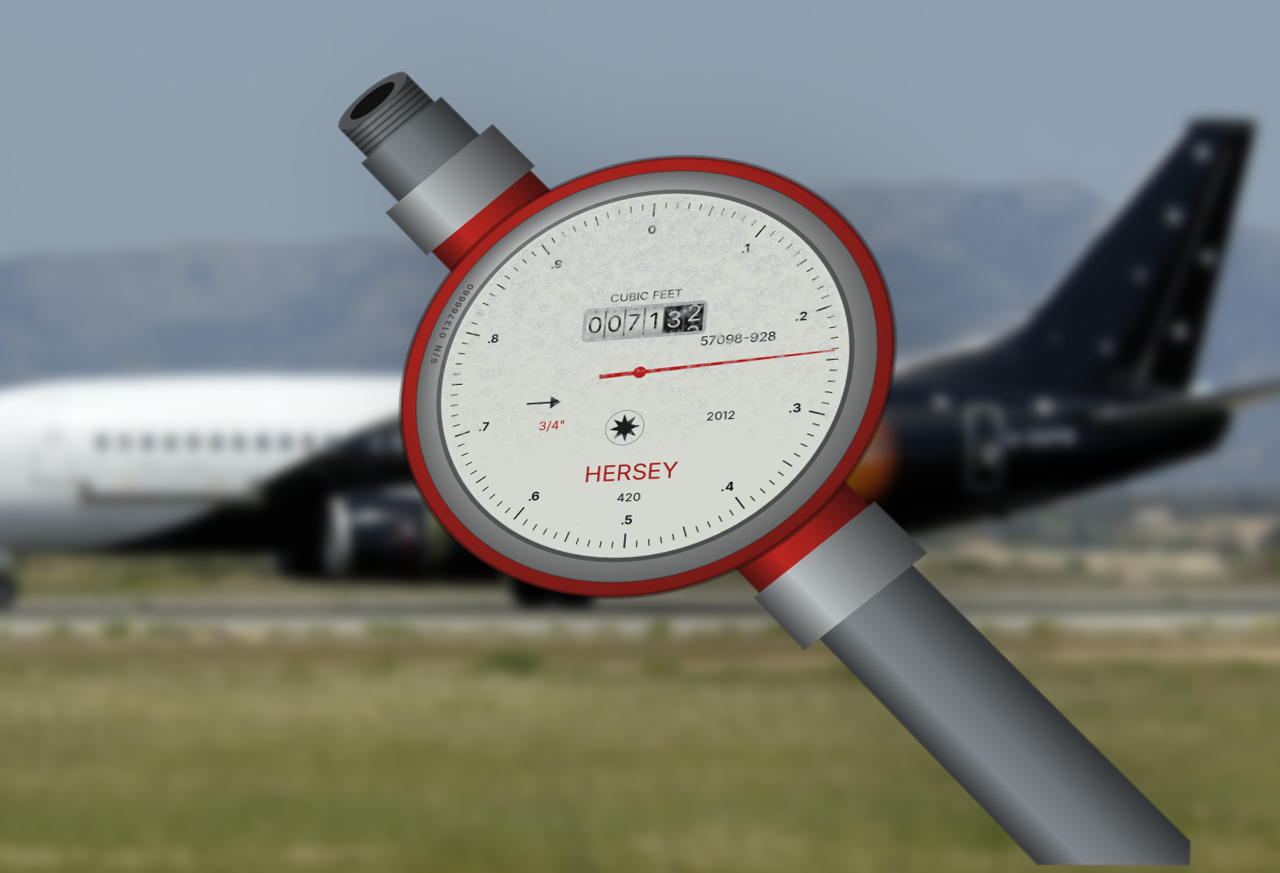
7132.24,ft³
